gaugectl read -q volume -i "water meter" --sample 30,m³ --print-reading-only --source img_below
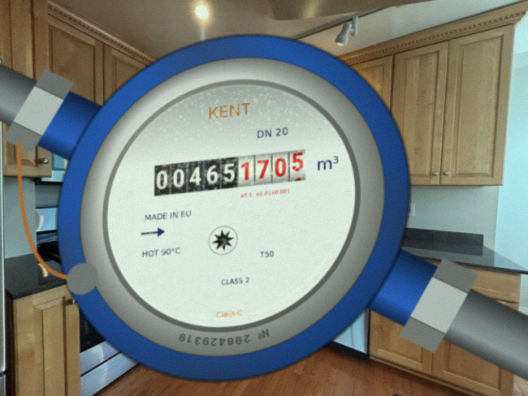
465.1705,m³
